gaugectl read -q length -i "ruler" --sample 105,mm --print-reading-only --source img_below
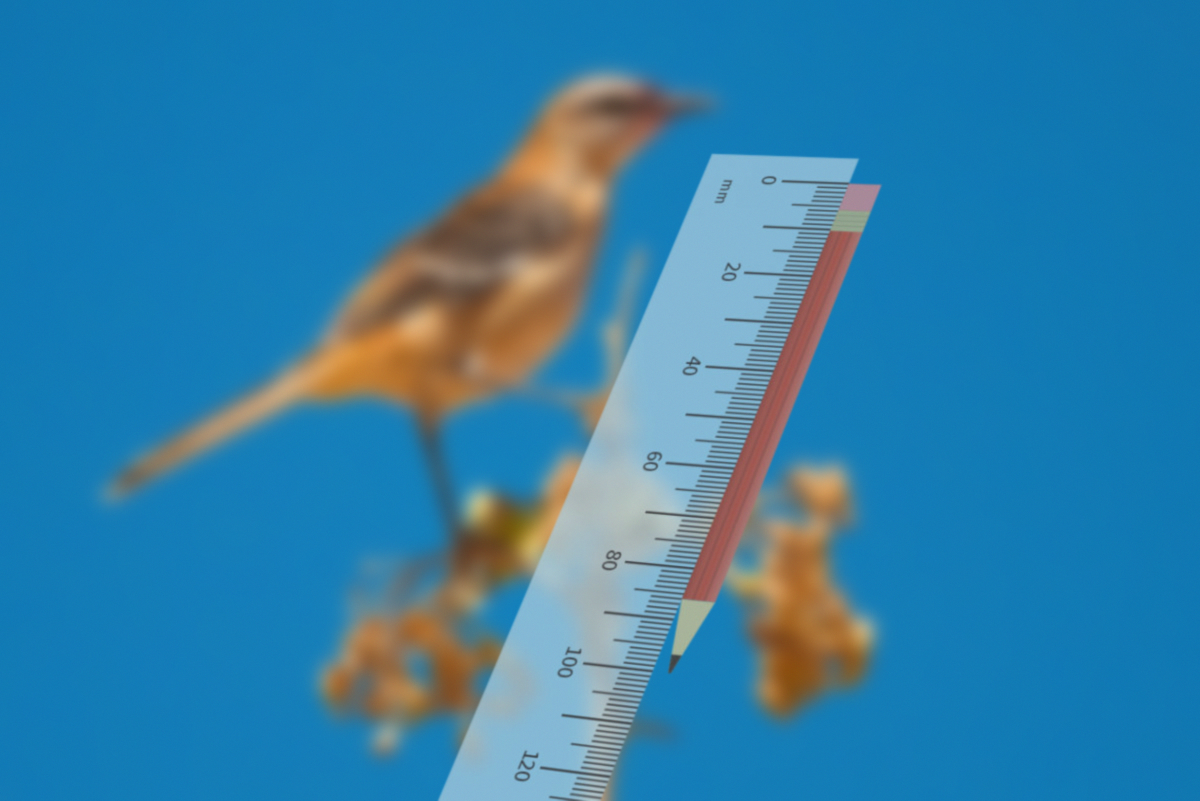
100,mm
